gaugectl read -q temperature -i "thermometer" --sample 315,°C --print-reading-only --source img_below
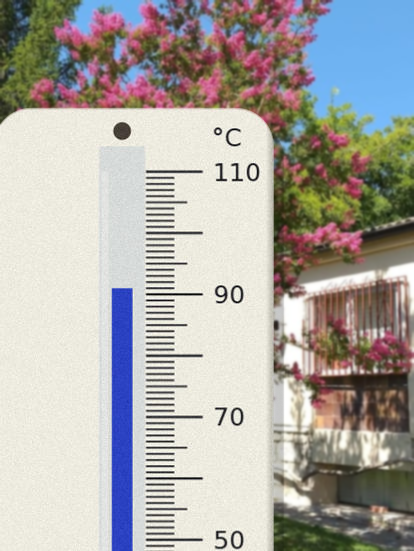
91,°C
